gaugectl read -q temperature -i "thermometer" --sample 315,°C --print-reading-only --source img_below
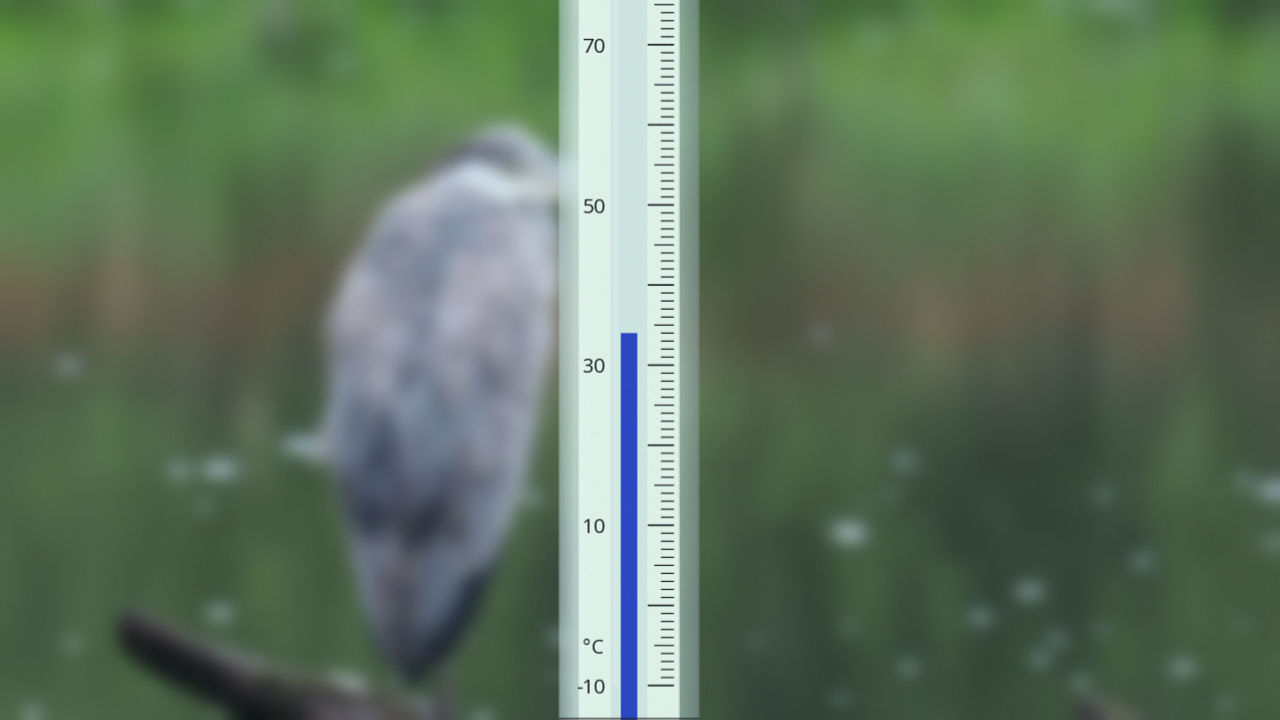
34,°C
